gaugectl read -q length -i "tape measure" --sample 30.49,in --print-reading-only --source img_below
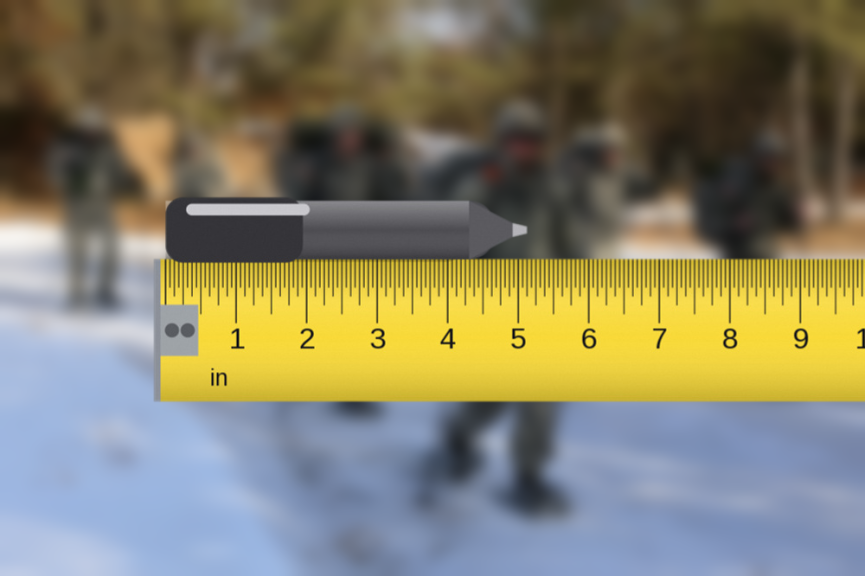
5.125,in
